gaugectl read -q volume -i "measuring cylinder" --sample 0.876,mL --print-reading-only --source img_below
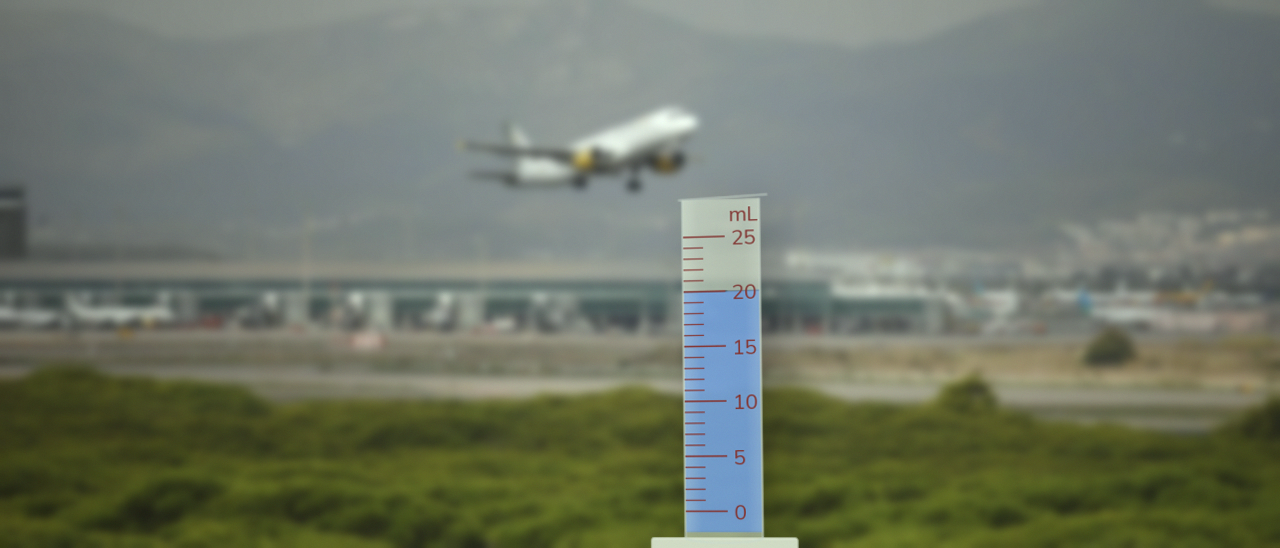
20,mL
